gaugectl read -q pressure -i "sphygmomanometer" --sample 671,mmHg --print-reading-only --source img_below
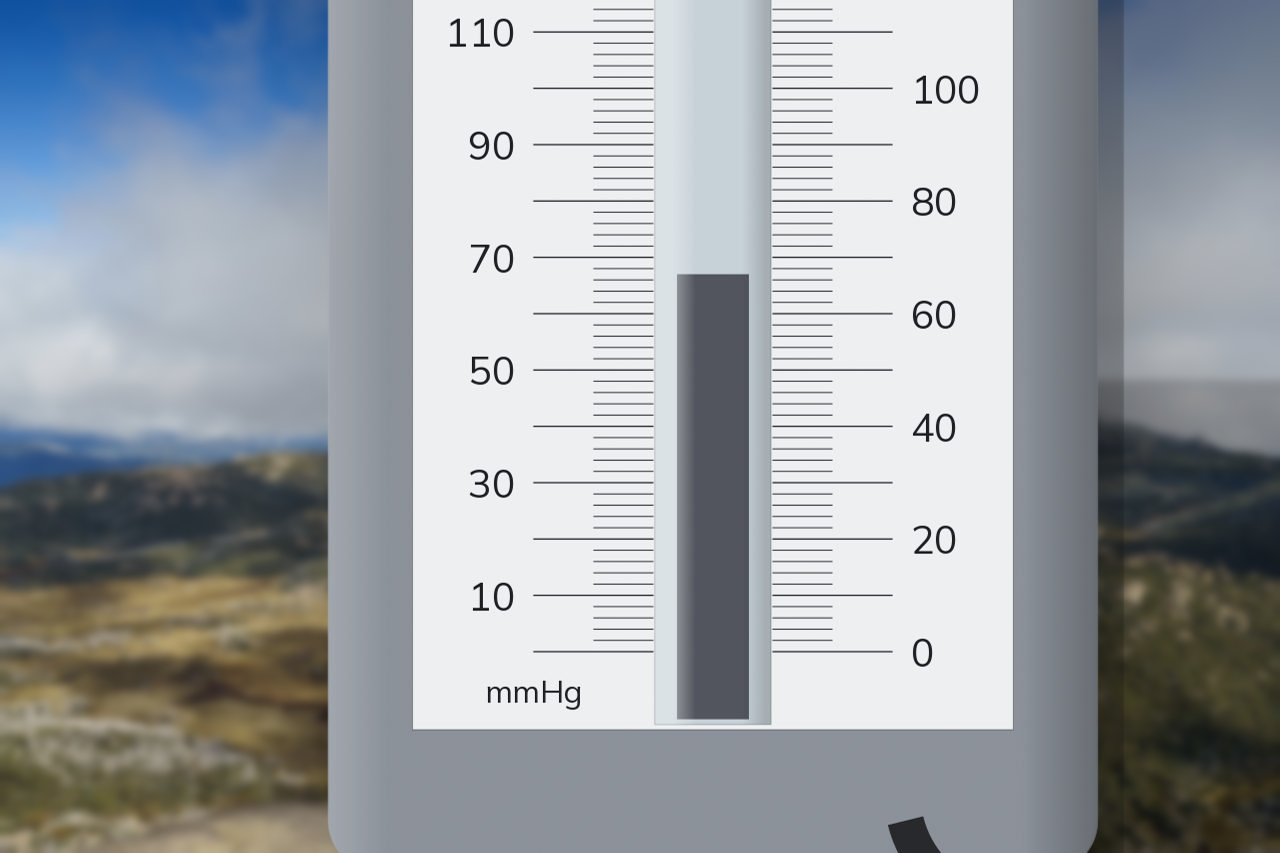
67,mmHg
